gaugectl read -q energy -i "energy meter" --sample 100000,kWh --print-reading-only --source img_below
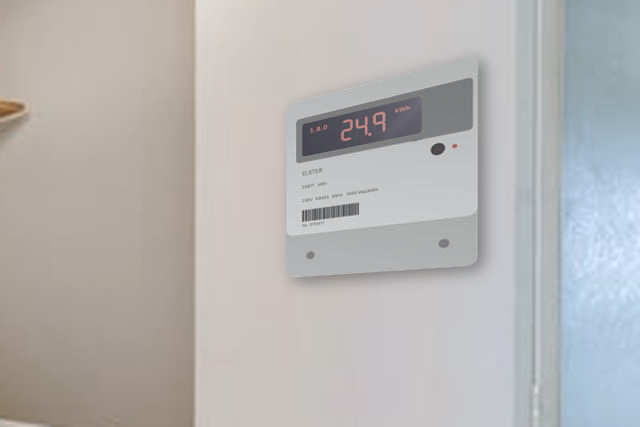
24.9,kWh
